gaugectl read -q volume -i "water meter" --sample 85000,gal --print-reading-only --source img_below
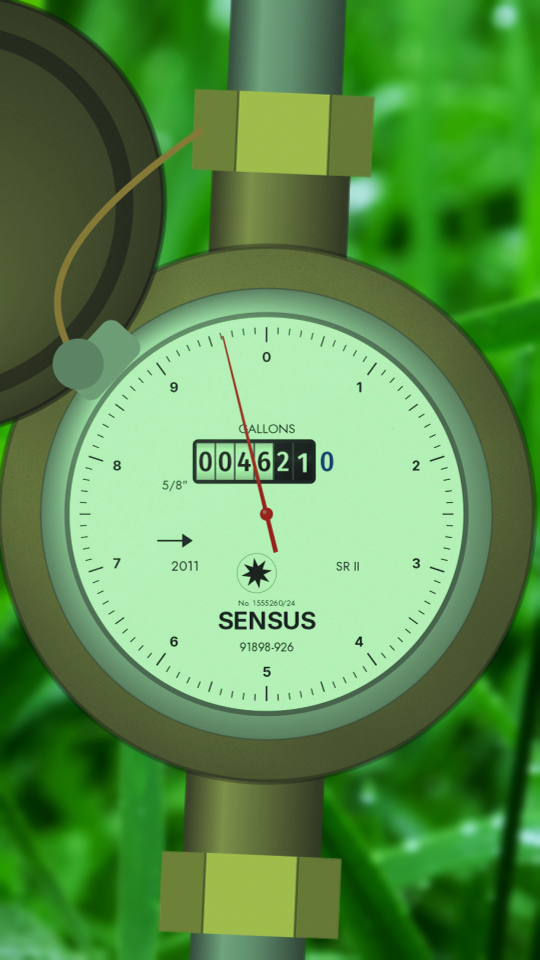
46209.6,gal
